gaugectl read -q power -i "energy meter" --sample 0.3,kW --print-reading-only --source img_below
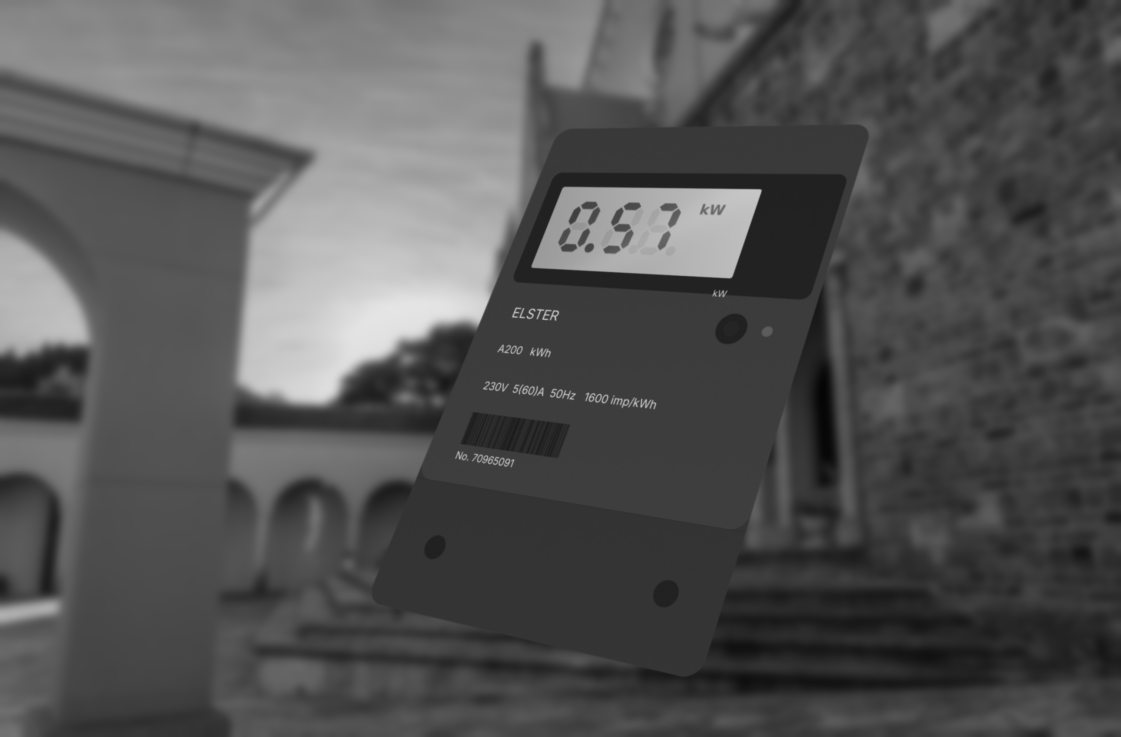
0.57,kW
